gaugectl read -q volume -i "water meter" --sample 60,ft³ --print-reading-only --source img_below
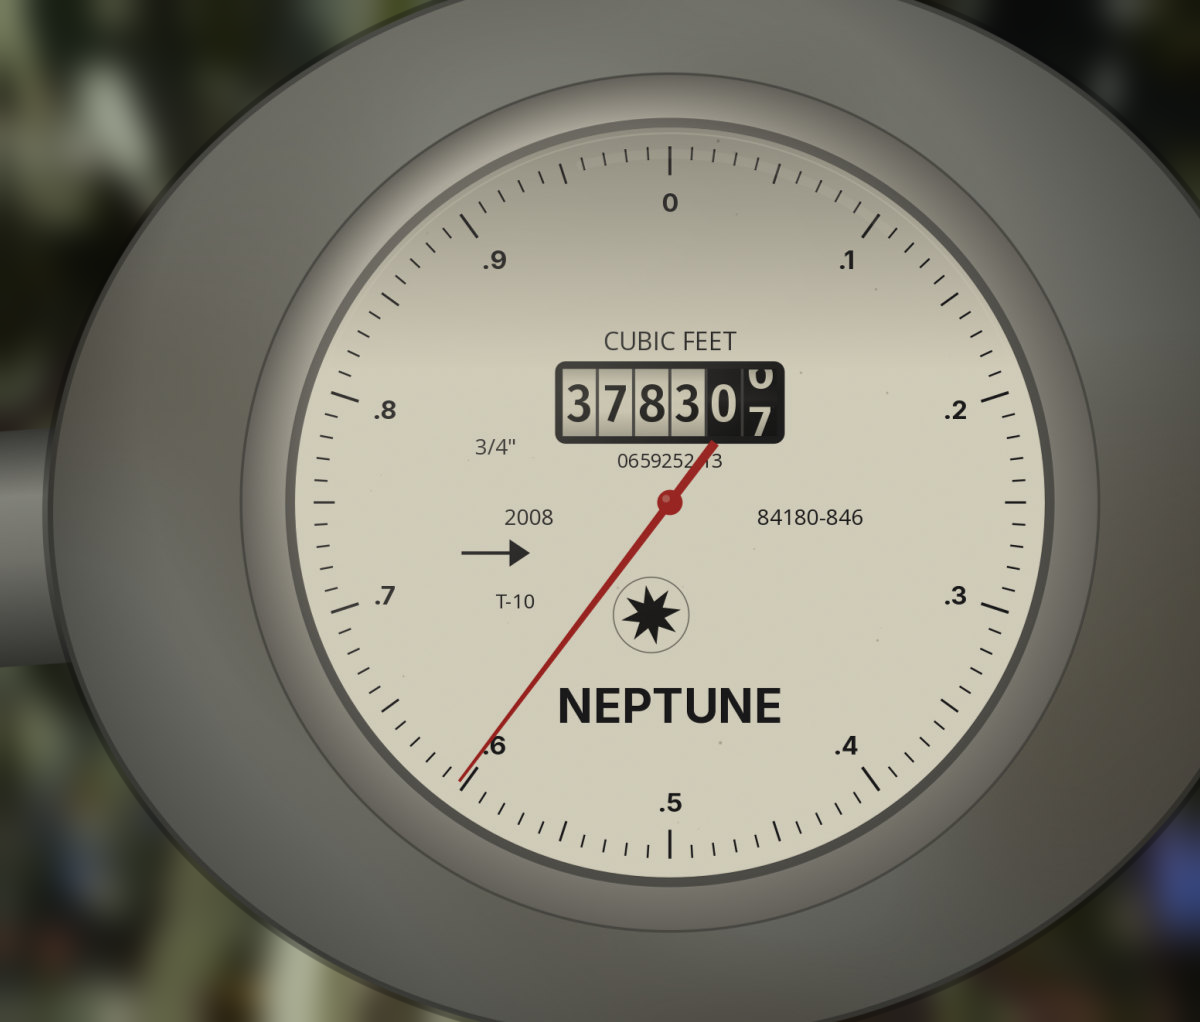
378306.60,ft³
